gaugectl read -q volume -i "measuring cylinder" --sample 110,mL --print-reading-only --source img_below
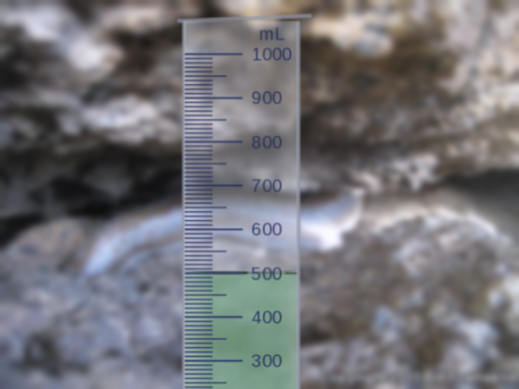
500,mL
